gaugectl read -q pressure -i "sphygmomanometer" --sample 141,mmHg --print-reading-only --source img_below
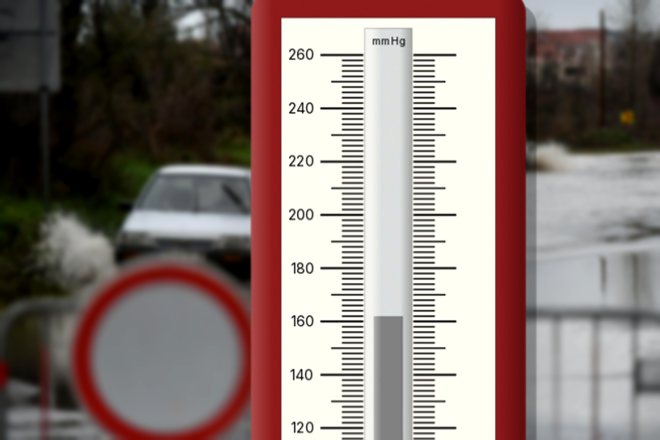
162,mmHg
